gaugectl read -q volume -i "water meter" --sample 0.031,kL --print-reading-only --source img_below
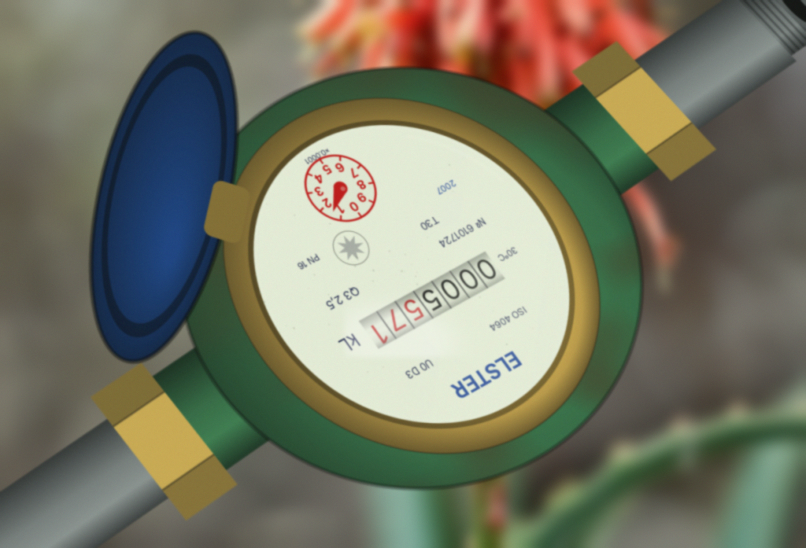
5.5711,kL
